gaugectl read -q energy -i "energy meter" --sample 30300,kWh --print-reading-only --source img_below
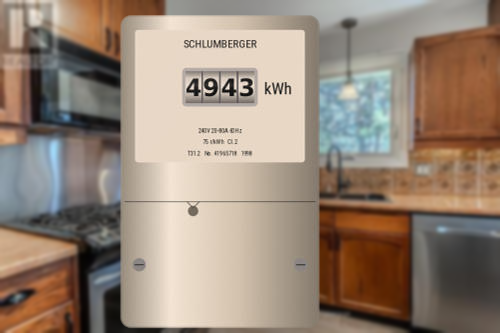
4943,kWh
